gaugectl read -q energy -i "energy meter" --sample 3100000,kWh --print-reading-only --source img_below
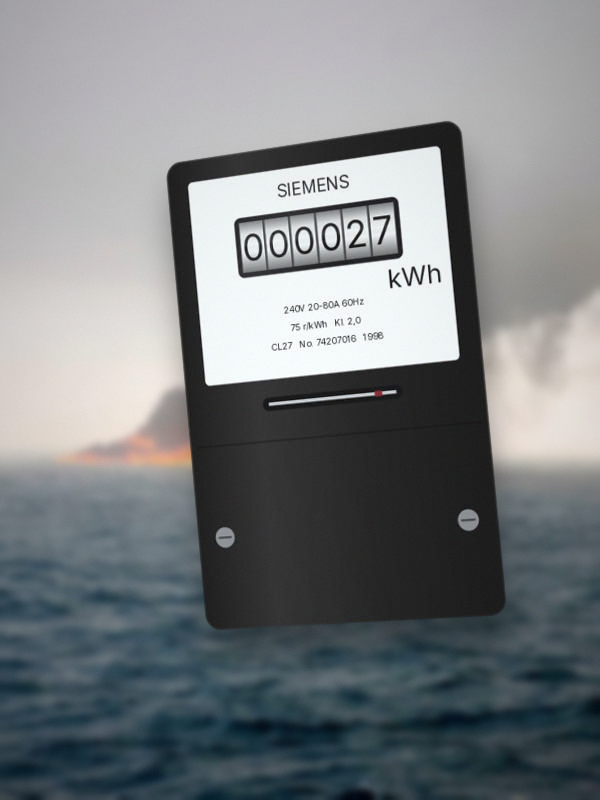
27,kWh
